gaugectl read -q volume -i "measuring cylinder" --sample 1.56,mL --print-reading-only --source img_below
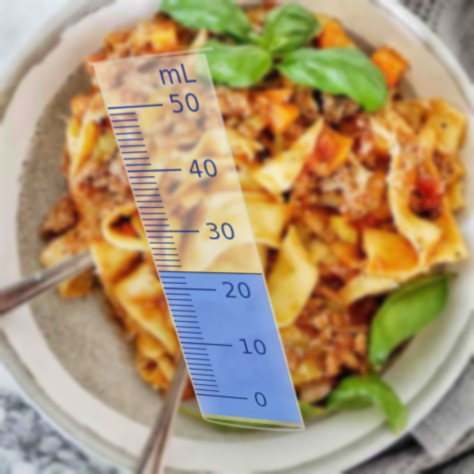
23,mL
